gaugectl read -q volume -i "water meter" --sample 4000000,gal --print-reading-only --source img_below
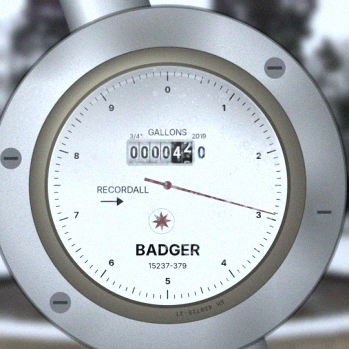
422.9,gal
